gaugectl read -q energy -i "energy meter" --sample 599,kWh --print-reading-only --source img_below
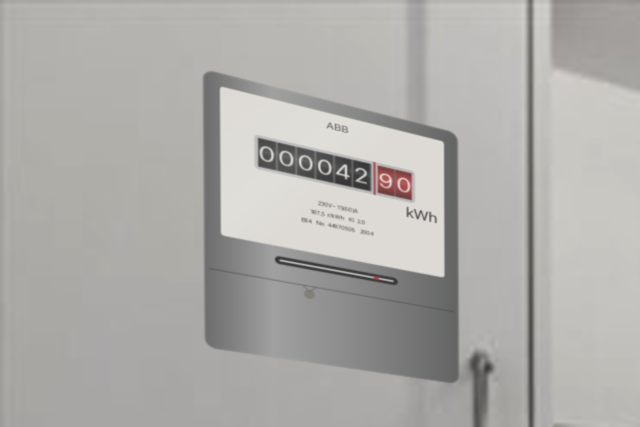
42.90,kWh
